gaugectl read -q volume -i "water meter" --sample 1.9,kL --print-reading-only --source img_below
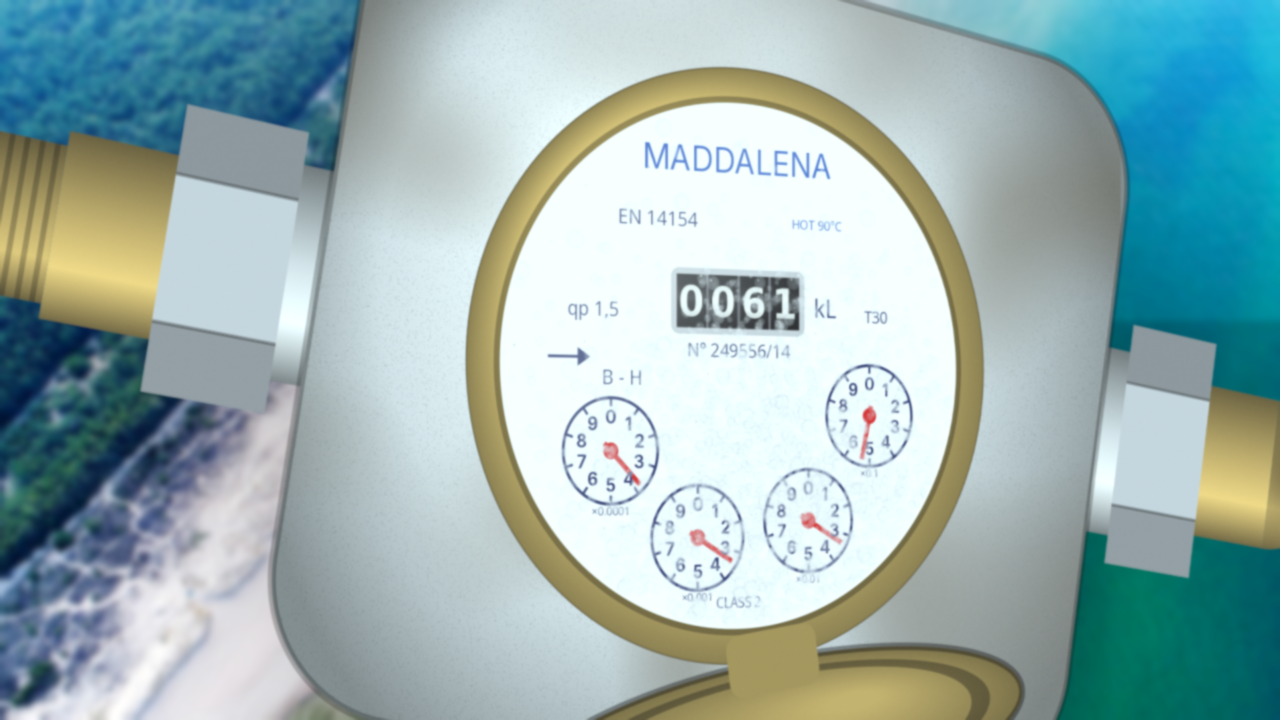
61.5333,kL
